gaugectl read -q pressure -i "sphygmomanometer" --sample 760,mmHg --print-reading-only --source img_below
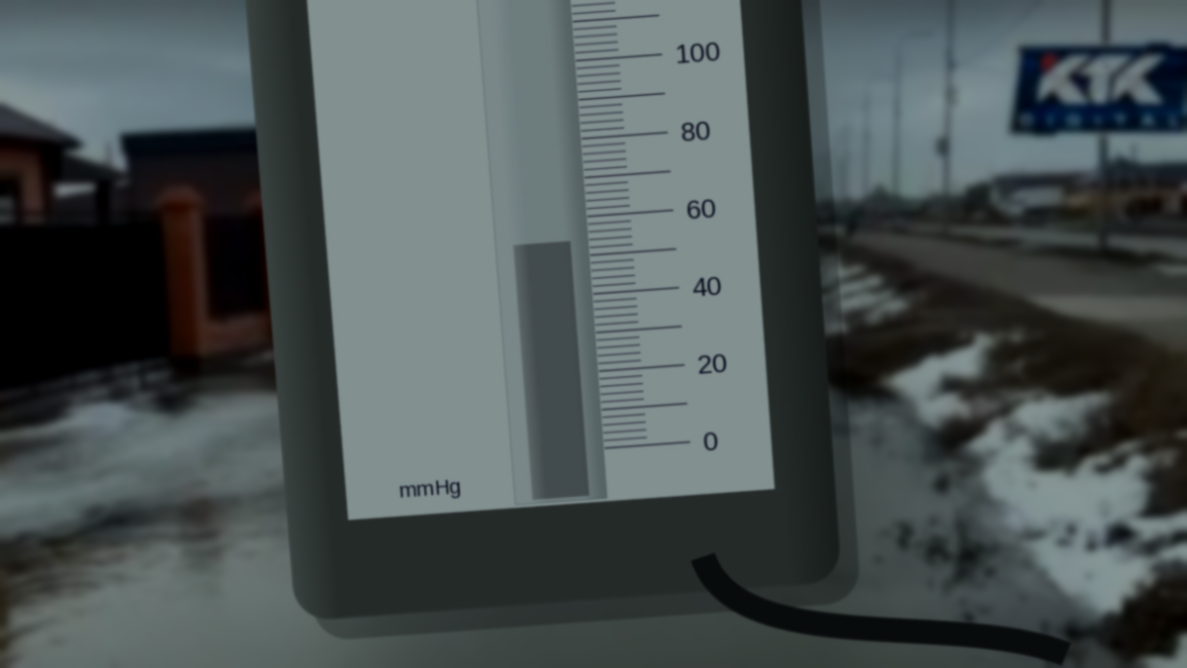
54,mmHg
